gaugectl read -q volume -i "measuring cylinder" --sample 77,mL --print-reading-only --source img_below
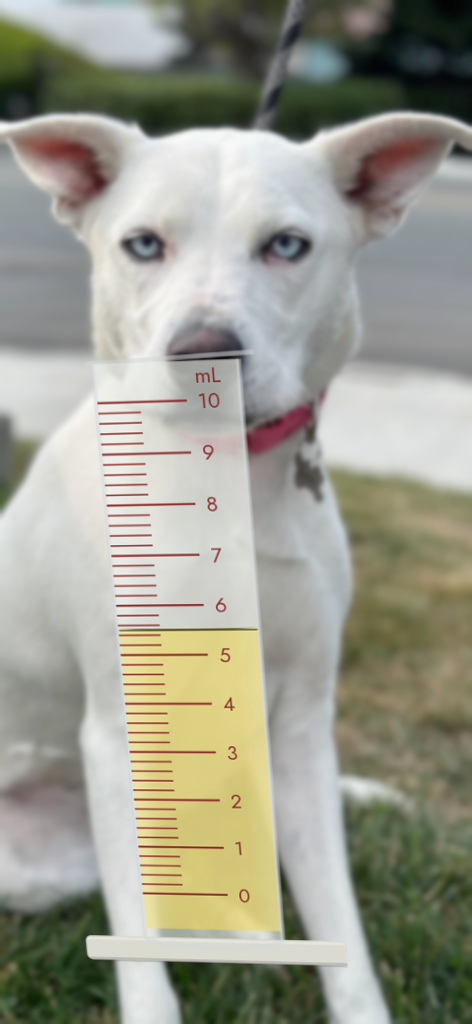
5.5,mL
